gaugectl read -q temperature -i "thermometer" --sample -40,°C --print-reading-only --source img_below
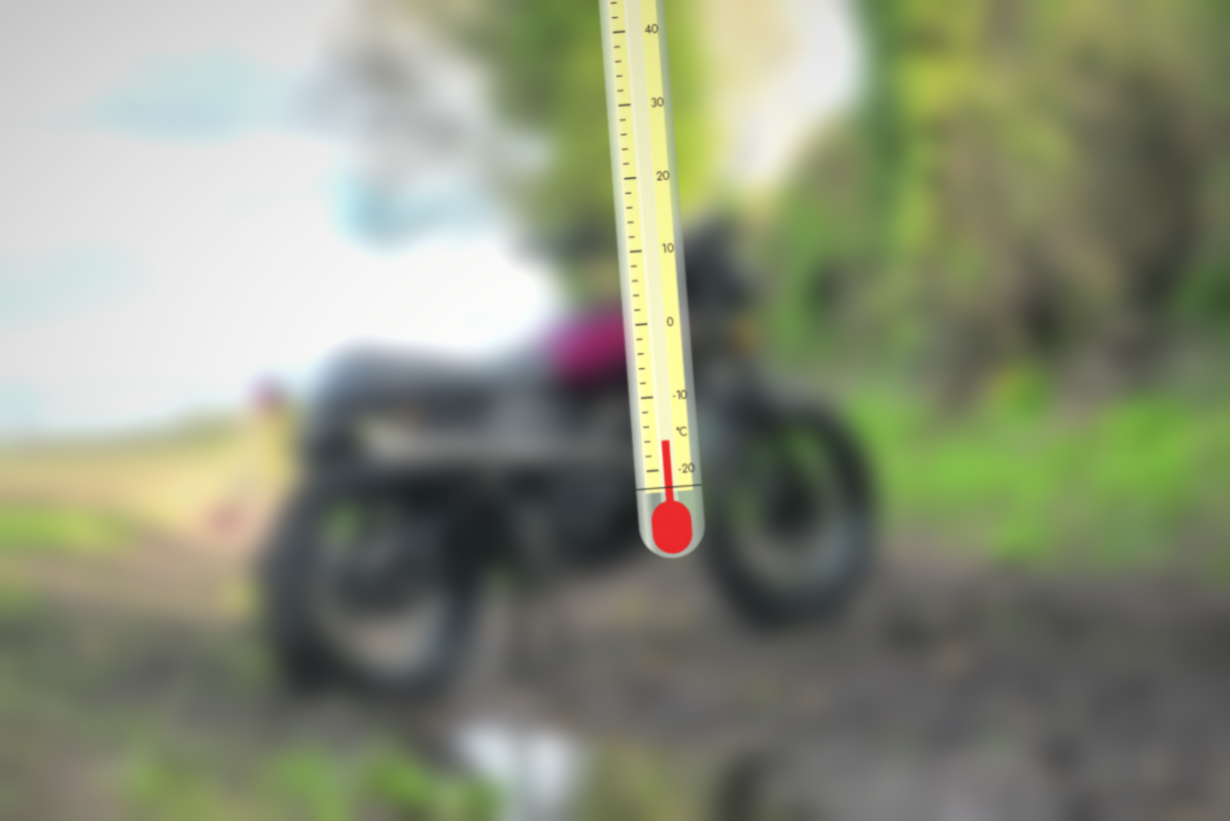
-16,°C
